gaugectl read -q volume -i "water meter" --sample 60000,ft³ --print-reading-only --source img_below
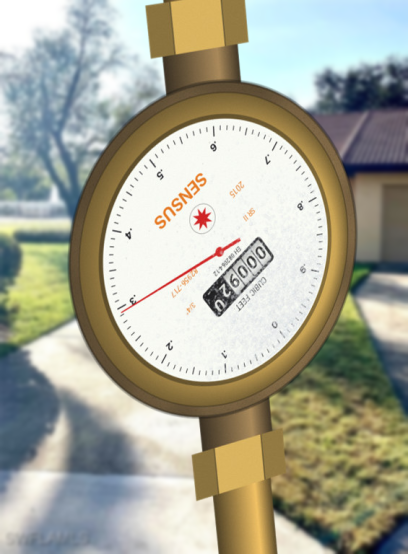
920.29,ft³
